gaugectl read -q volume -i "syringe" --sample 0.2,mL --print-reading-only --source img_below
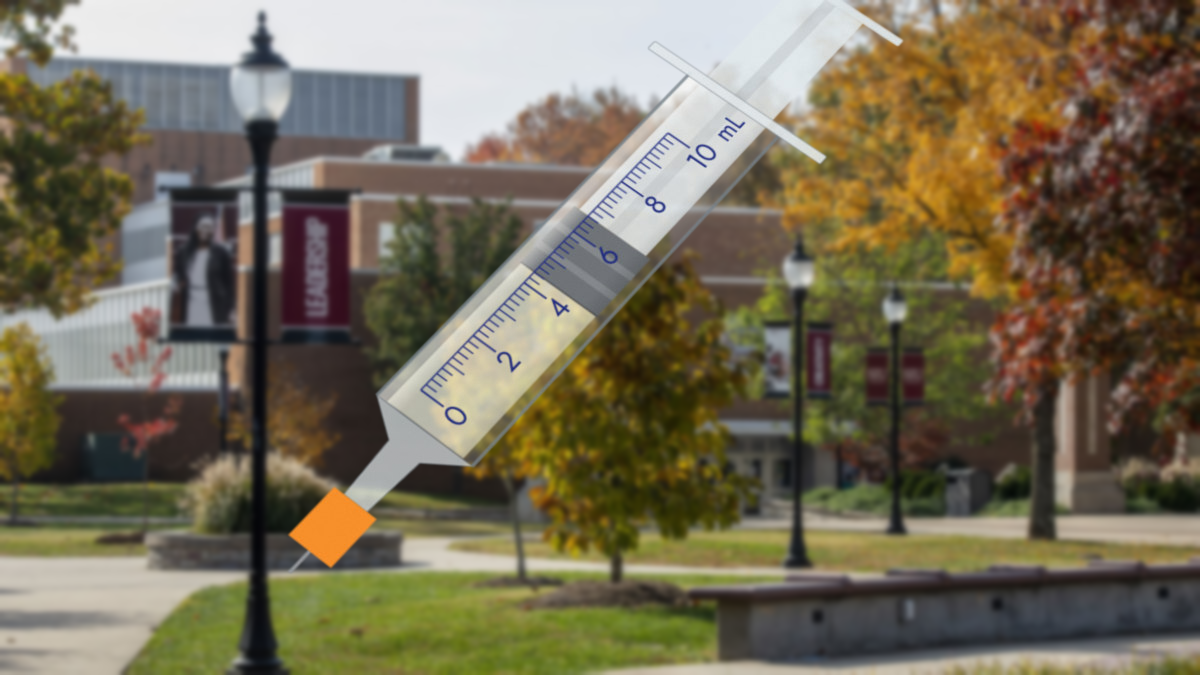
4.4,mL
